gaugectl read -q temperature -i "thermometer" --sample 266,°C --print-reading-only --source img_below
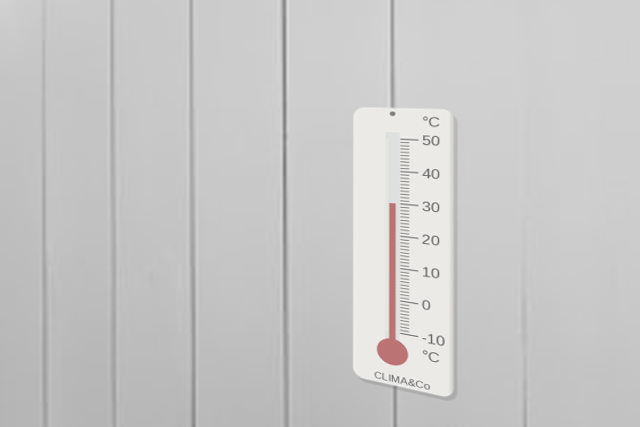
30,°C
